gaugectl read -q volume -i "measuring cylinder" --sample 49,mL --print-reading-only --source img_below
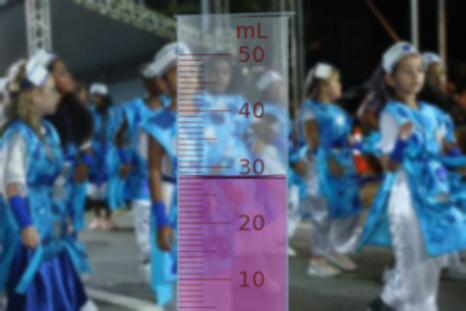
28,mL
